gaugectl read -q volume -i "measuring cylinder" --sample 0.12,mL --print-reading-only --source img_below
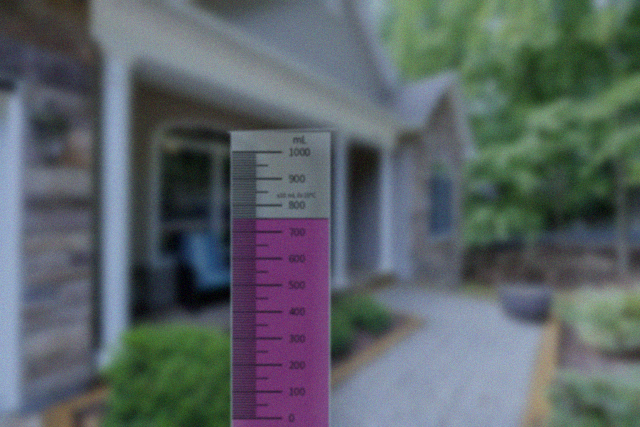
750,mL
